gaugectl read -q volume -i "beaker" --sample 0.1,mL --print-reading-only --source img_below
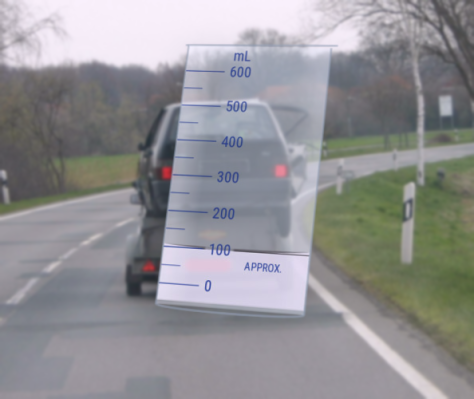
100,mL
